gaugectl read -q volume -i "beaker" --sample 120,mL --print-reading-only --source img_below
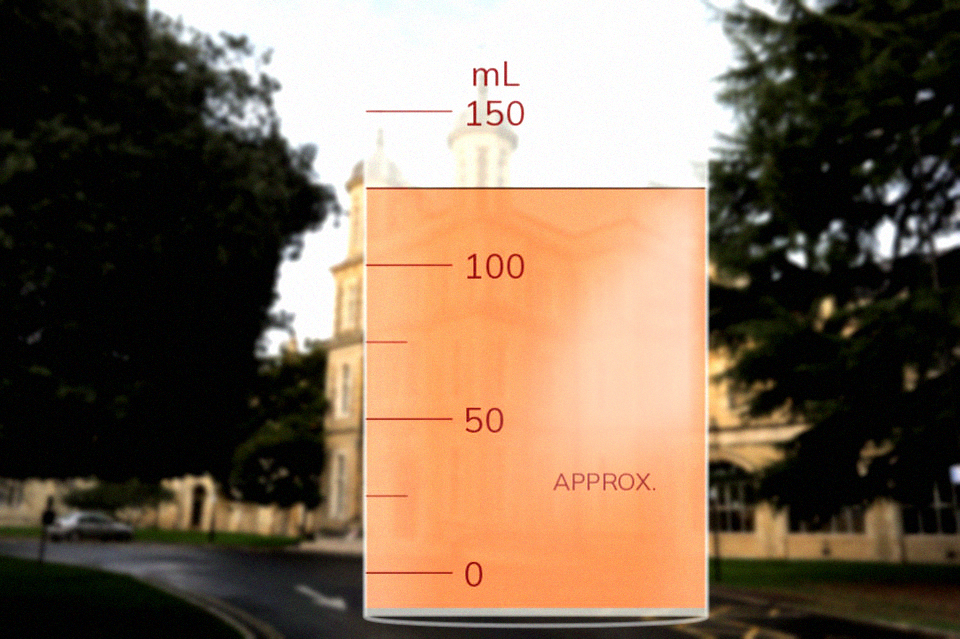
125,mL
